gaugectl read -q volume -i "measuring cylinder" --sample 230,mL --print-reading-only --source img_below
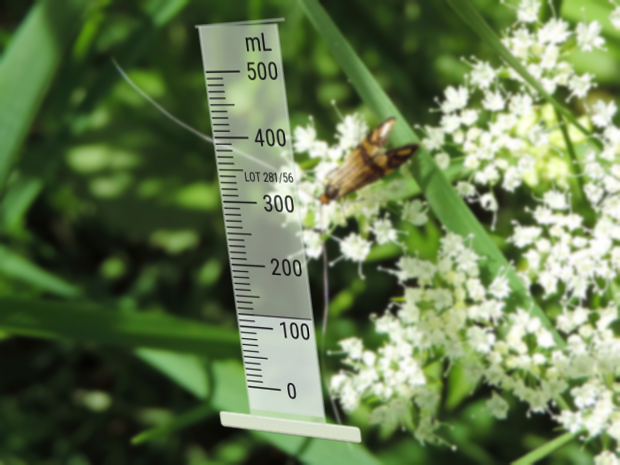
120,mL
